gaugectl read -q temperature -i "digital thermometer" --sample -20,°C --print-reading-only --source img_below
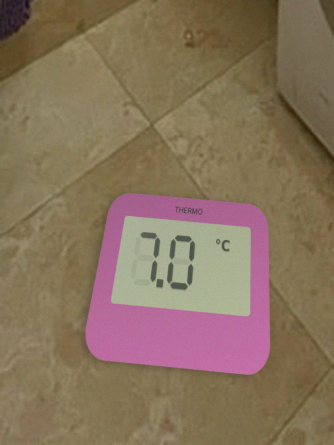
7.0,°C
